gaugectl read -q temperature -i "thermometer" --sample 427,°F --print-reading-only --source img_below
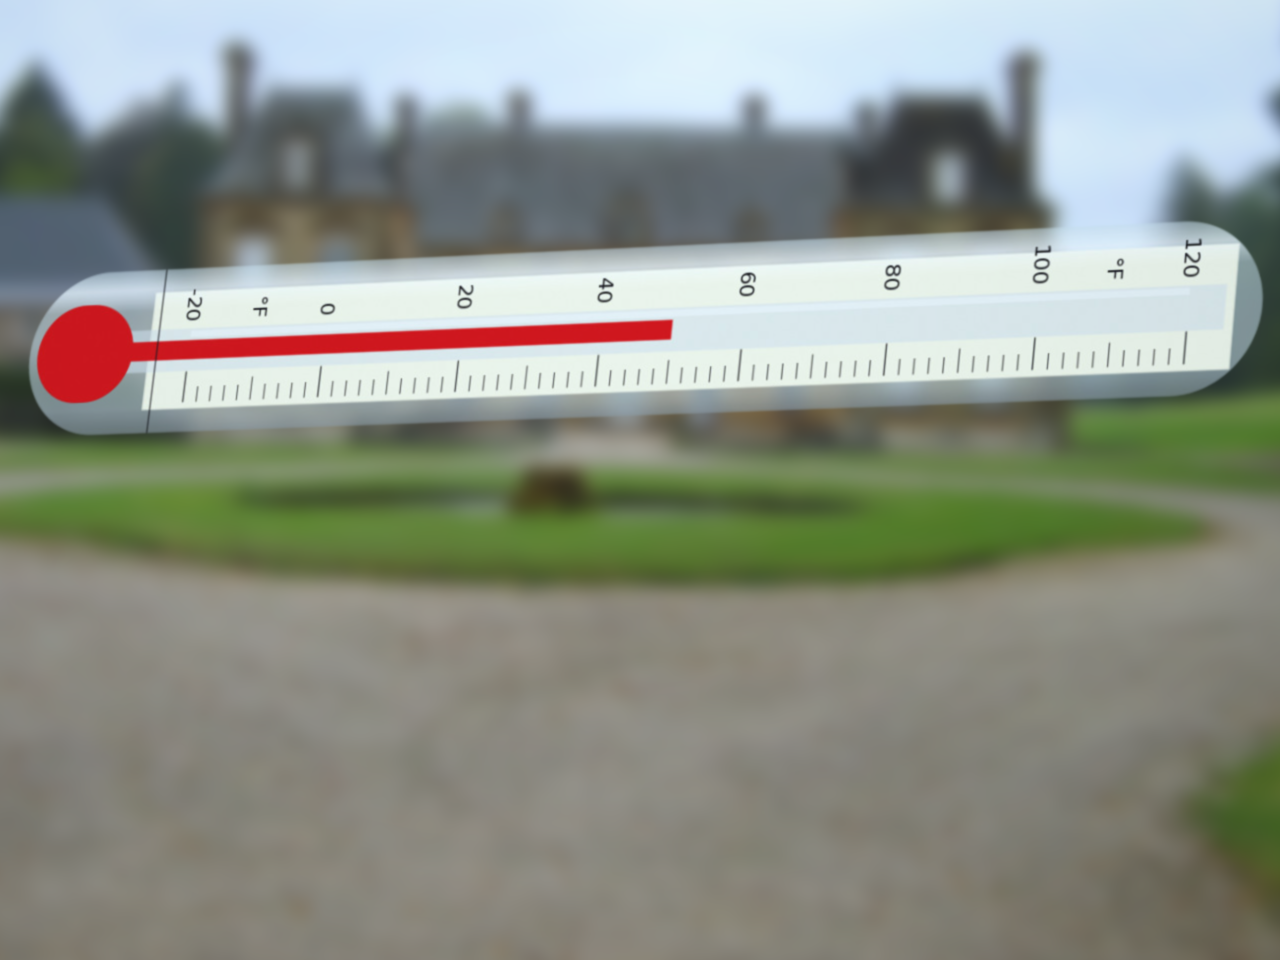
50,°F
